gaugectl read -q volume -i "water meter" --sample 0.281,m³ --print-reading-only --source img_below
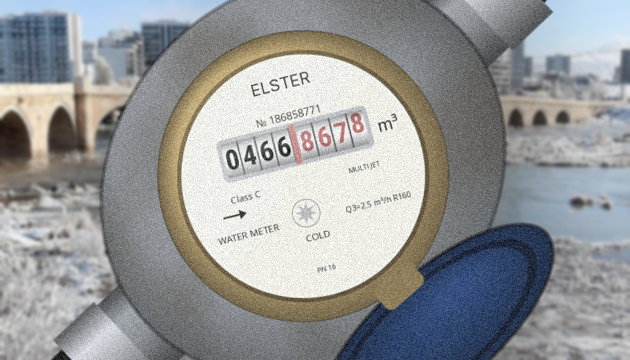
466.8678,m³
